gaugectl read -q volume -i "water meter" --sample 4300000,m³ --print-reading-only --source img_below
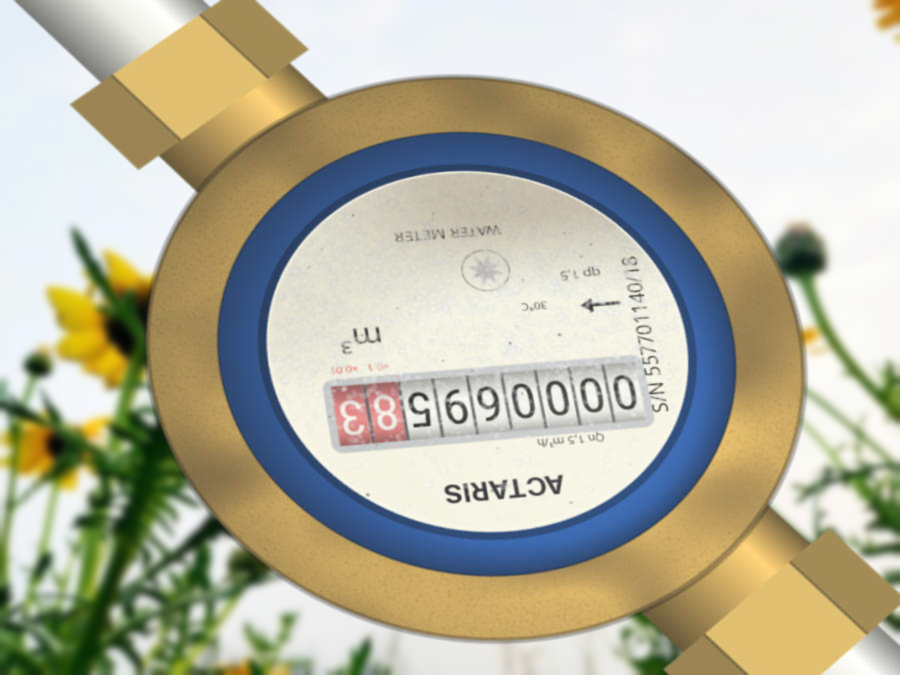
695.83,m³
